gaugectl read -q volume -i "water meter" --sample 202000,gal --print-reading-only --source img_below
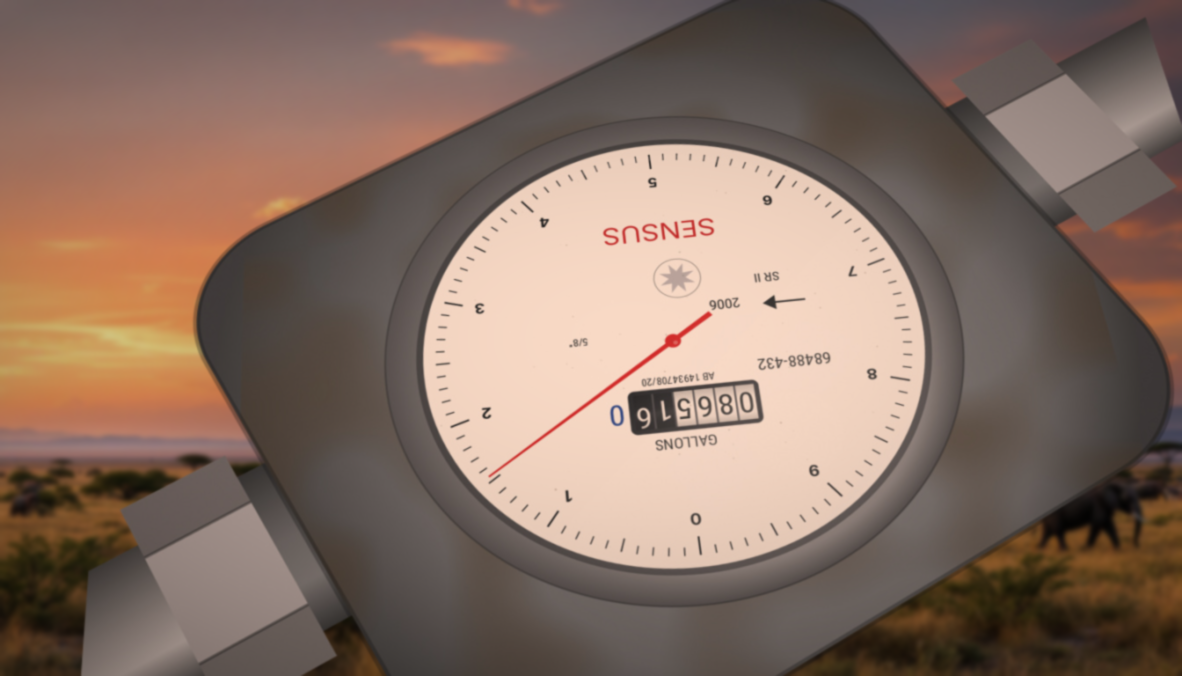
865161.5,gal
